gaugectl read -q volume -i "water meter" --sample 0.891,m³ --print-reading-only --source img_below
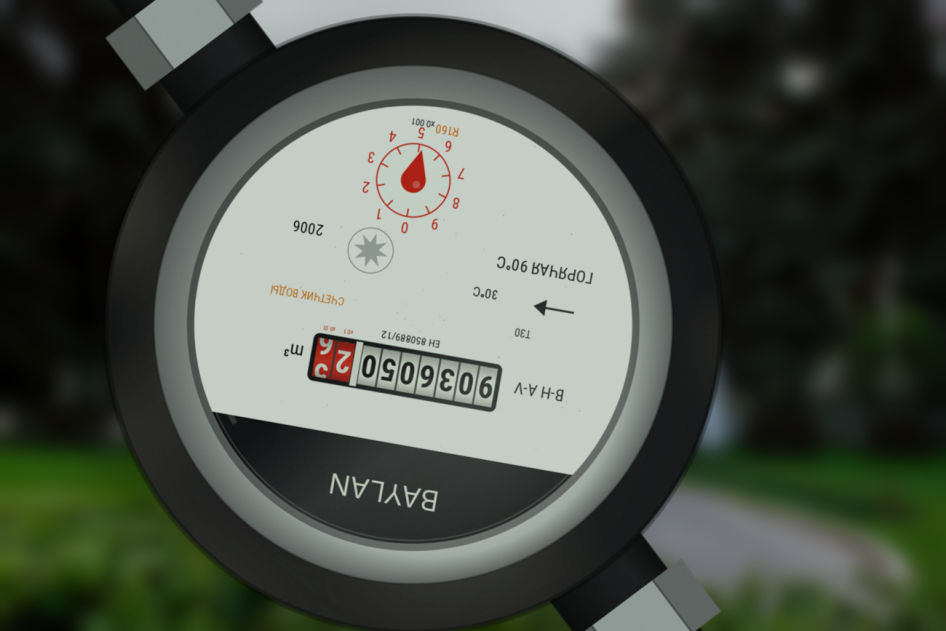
9036050.255,m³
